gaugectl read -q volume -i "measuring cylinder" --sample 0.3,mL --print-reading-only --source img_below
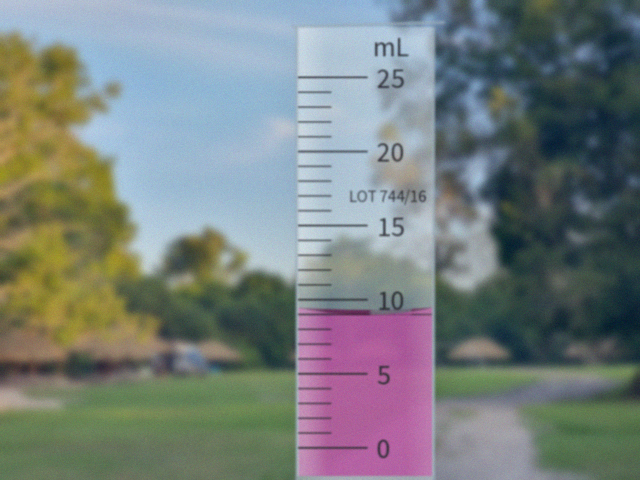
9,mL
